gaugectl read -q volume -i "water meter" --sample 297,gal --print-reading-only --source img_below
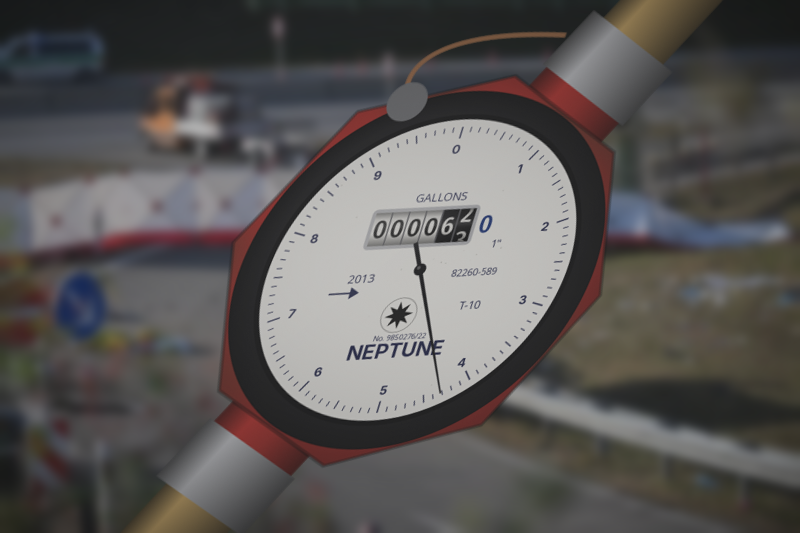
624.3,gal
